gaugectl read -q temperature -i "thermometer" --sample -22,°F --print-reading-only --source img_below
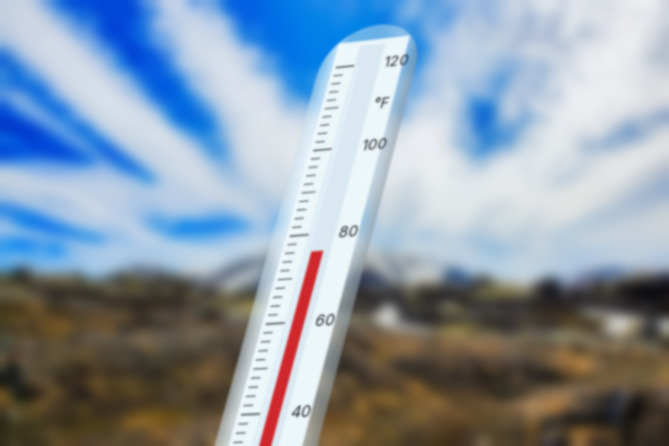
76,°F
